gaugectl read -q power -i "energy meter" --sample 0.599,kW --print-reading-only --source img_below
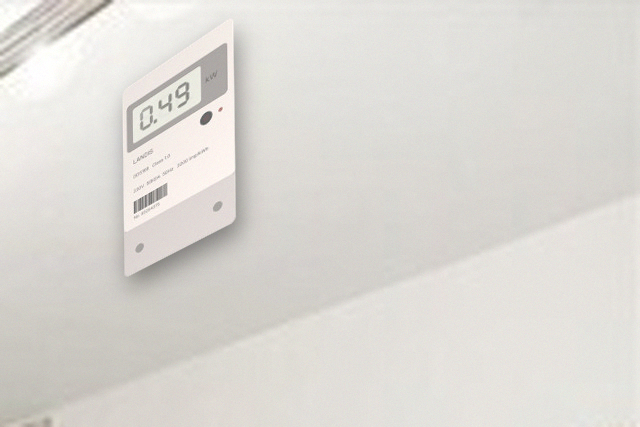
0.49,kW
